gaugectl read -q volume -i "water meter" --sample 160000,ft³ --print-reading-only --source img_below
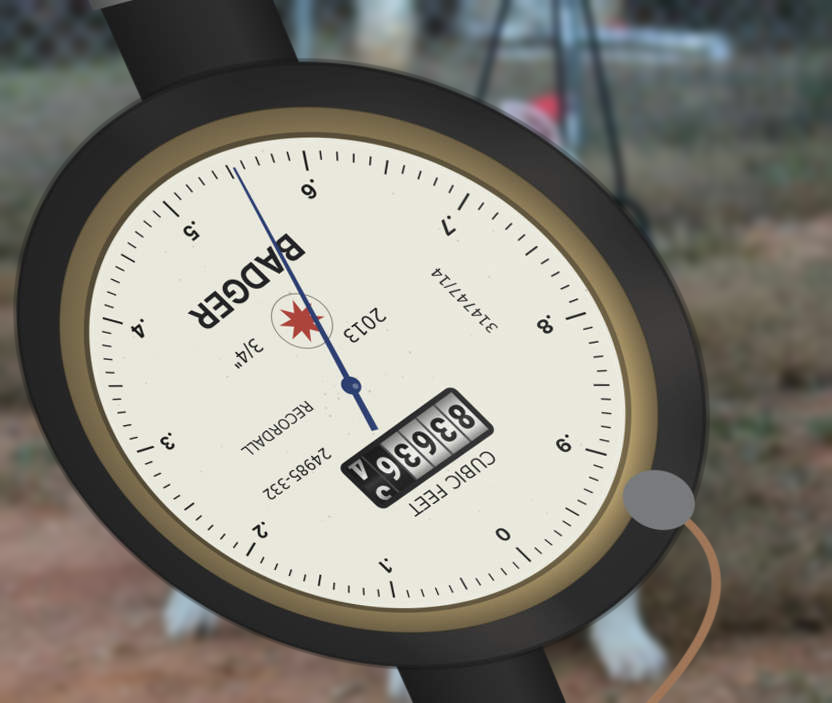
836363.55,ft³
